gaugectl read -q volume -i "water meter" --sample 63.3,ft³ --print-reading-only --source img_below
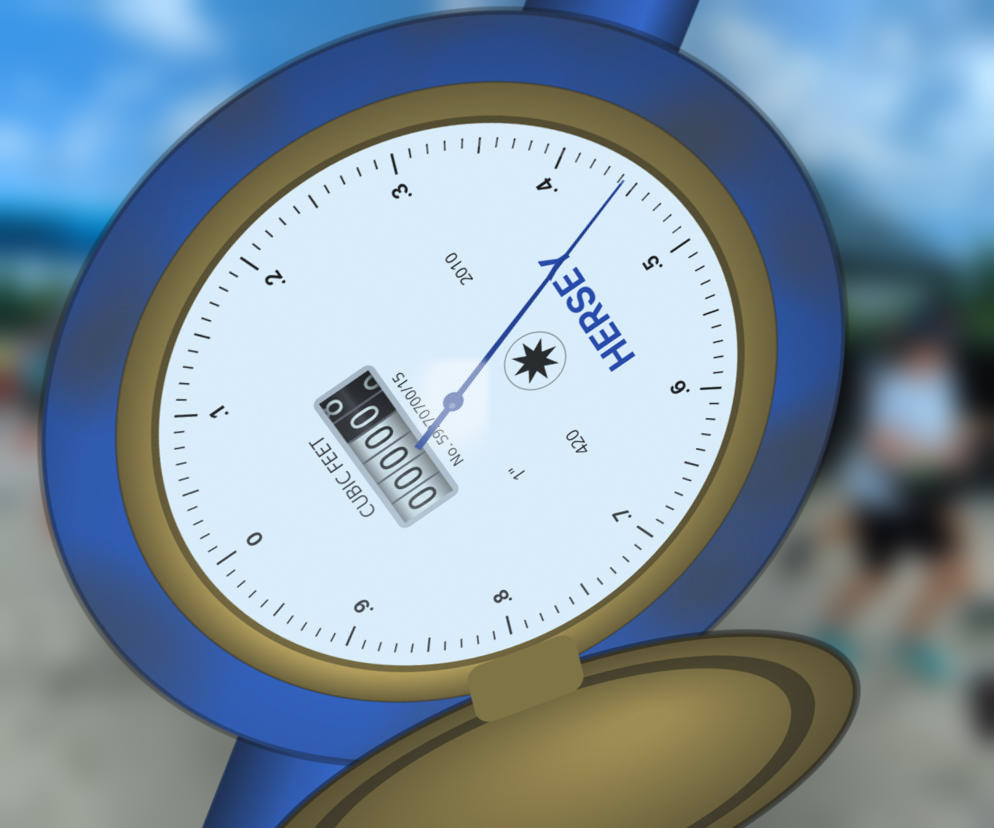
8.44,ft³
